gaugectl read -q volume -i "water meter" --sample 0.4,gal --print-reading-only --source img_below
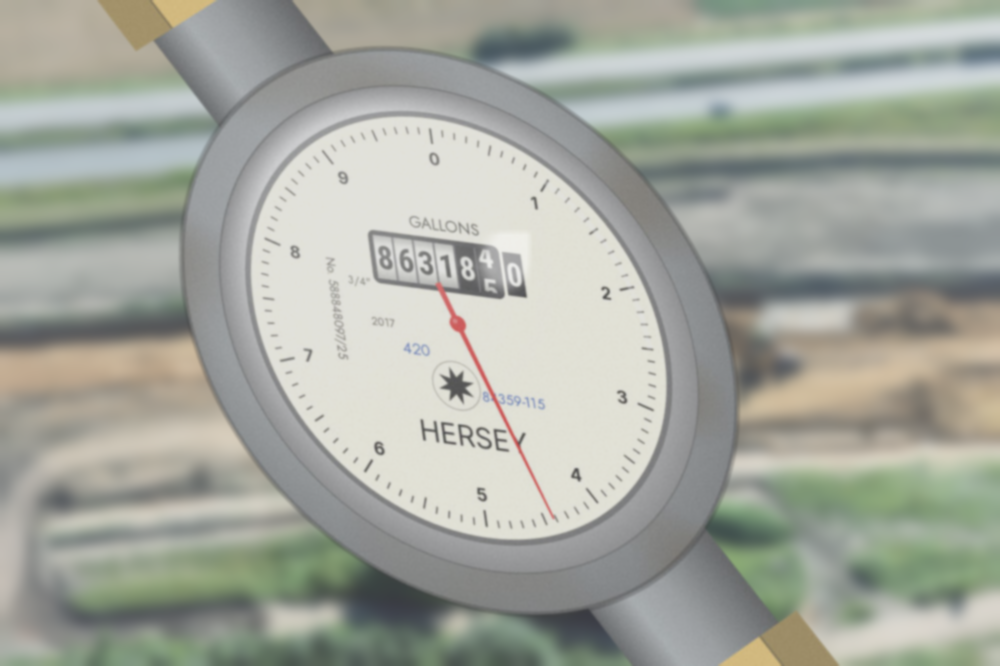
8631844.4,gal
